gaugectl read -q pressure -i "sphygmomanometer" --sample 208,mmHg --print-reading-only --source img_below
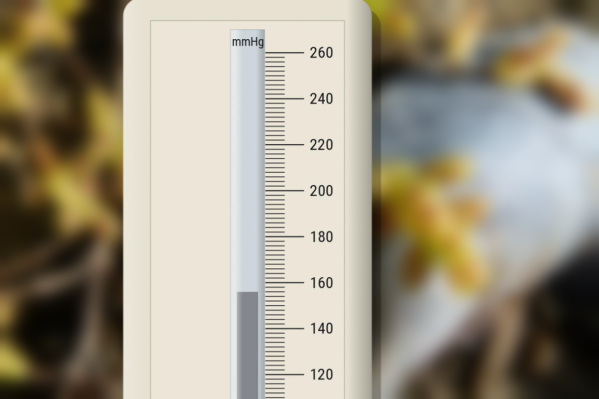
156,mmHg
